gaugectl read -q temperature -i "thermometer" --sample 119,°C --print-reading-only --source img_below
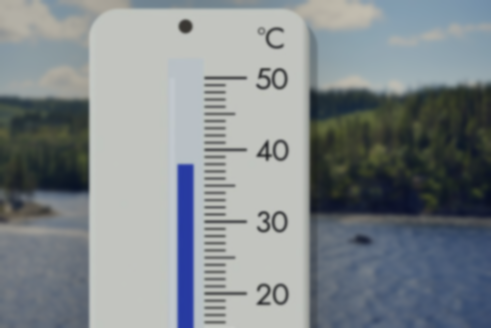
38,°C
